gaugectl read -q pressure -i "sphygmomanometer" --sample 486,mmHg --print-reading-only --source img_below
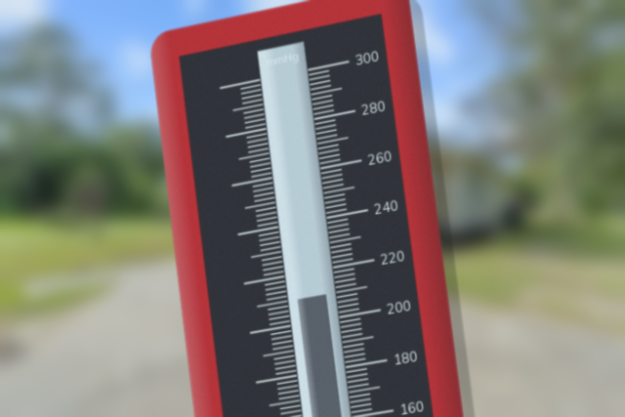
210,mmHg
